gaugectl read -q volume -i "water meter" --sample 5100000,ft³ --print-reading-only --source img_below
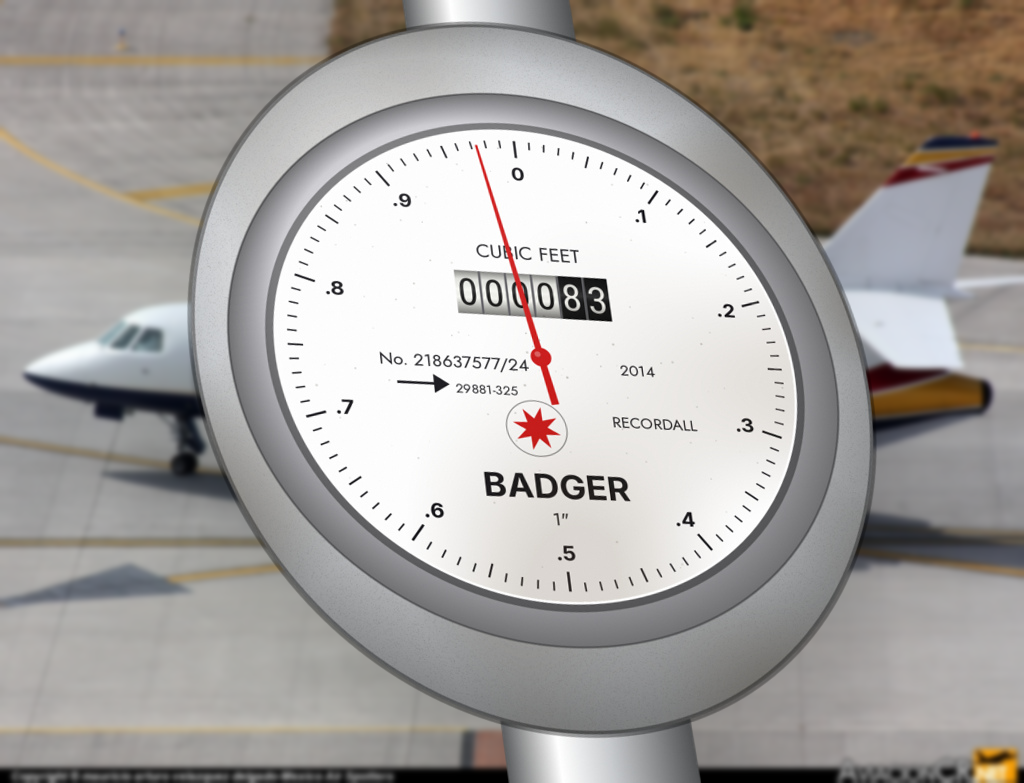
82.97,ft³
